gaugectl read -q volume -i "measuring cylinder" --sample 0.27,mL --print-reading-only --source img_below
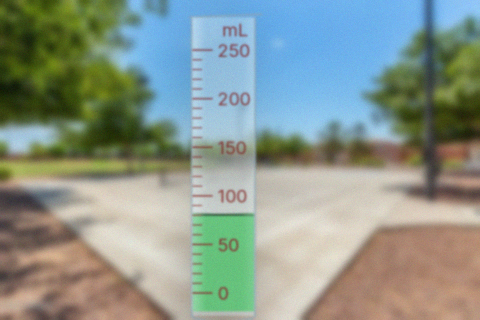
80,mL
